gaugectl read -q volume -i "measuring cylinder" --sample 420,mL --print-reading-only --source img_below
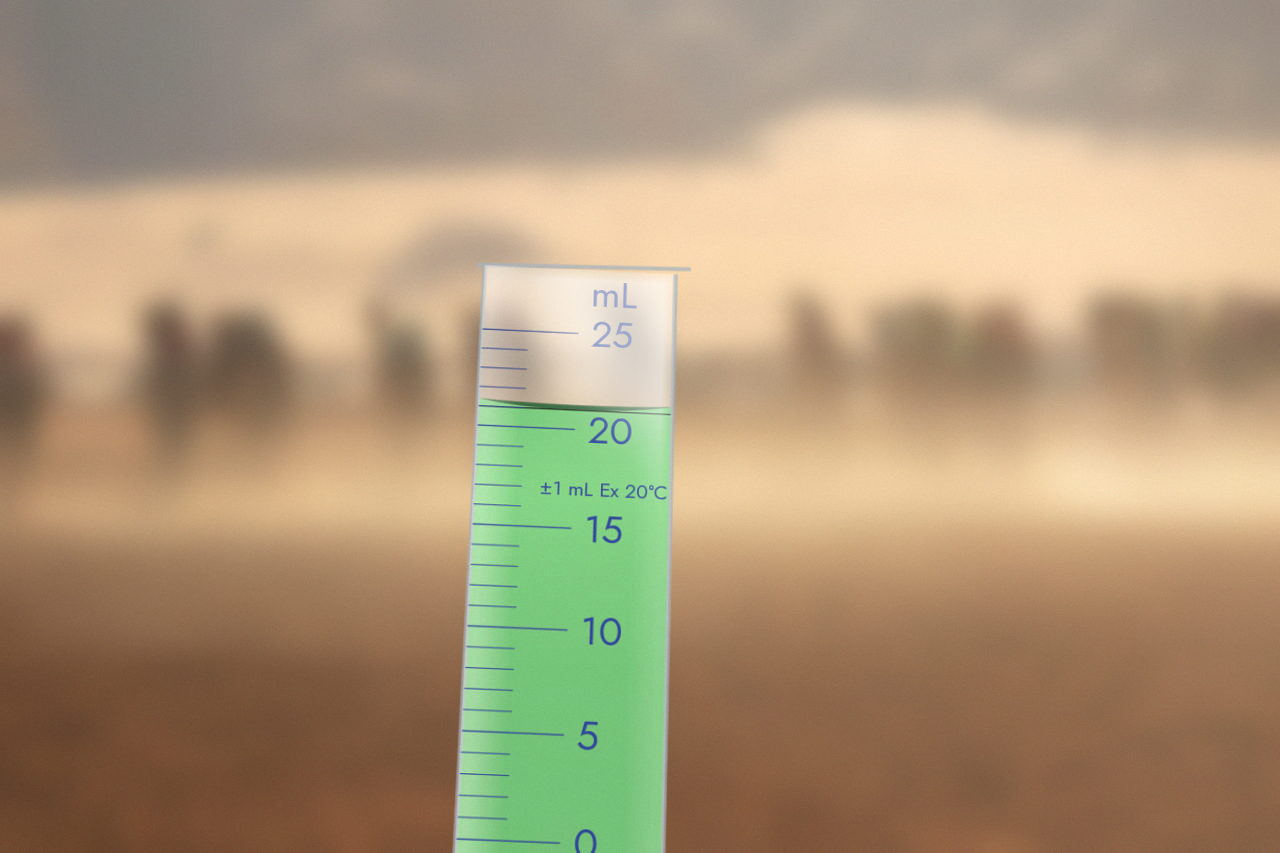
21,mL
